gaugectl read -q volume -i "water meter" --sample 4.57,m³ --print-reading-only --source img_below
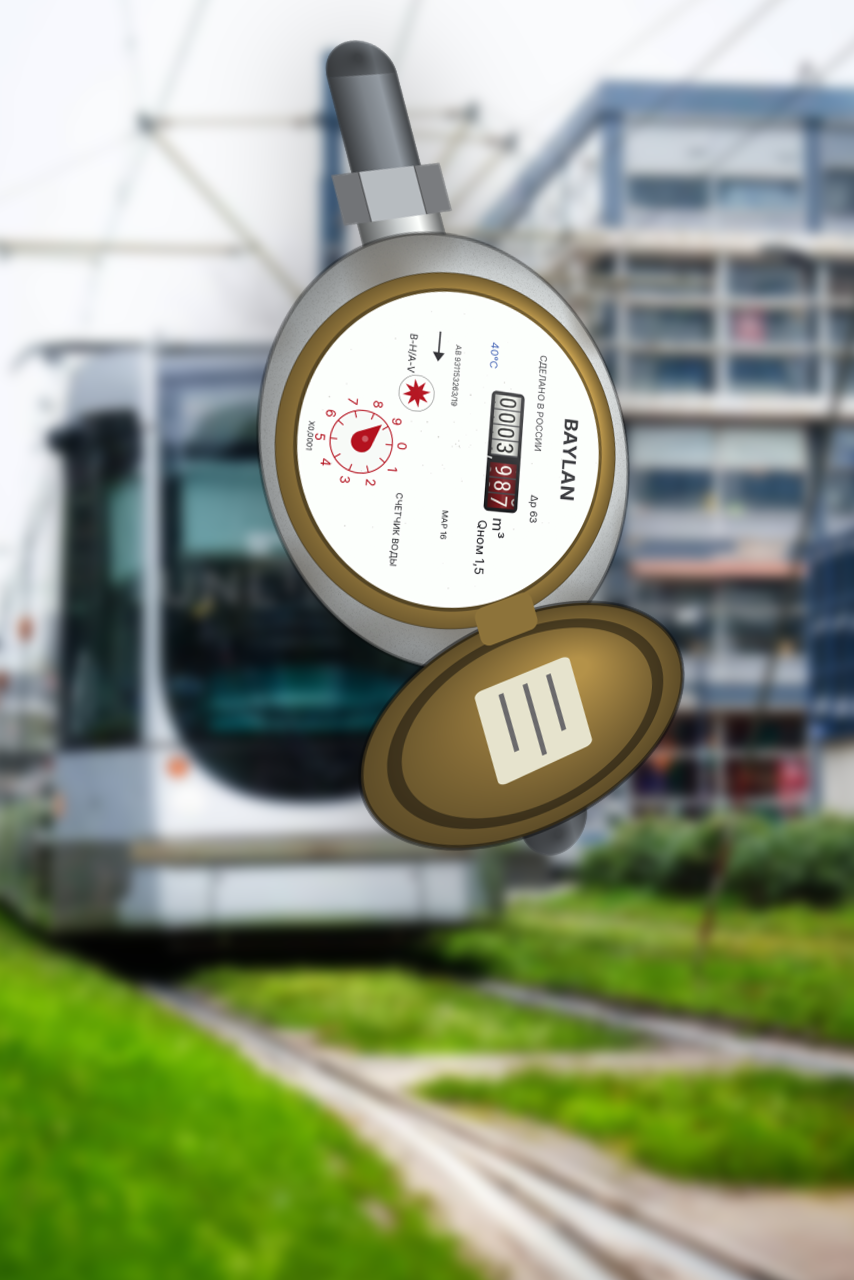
3.9868,m³
